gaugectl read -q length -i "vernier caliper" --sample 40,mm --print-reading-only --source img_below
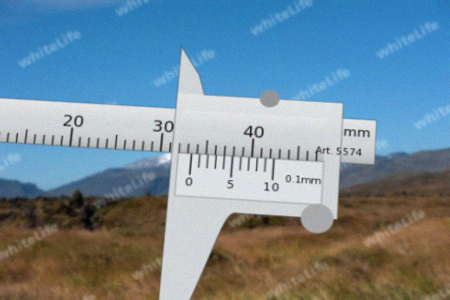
33.4,mm
